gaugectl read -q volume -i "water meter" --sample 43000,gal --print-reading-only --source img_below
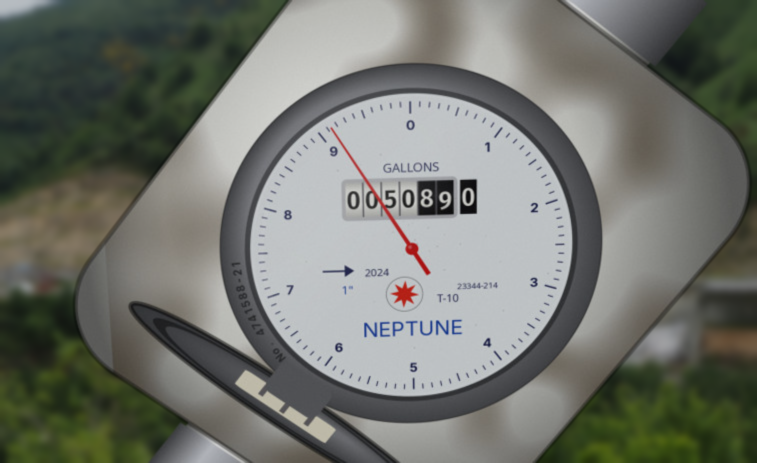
50889.1,gal
